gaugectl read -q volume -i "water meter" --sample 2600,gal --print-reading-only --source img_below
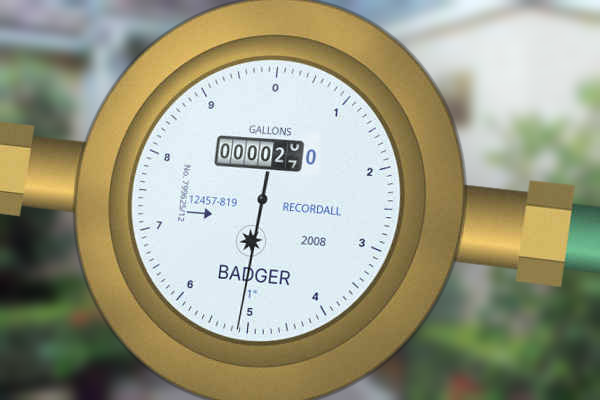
265.1,gal
